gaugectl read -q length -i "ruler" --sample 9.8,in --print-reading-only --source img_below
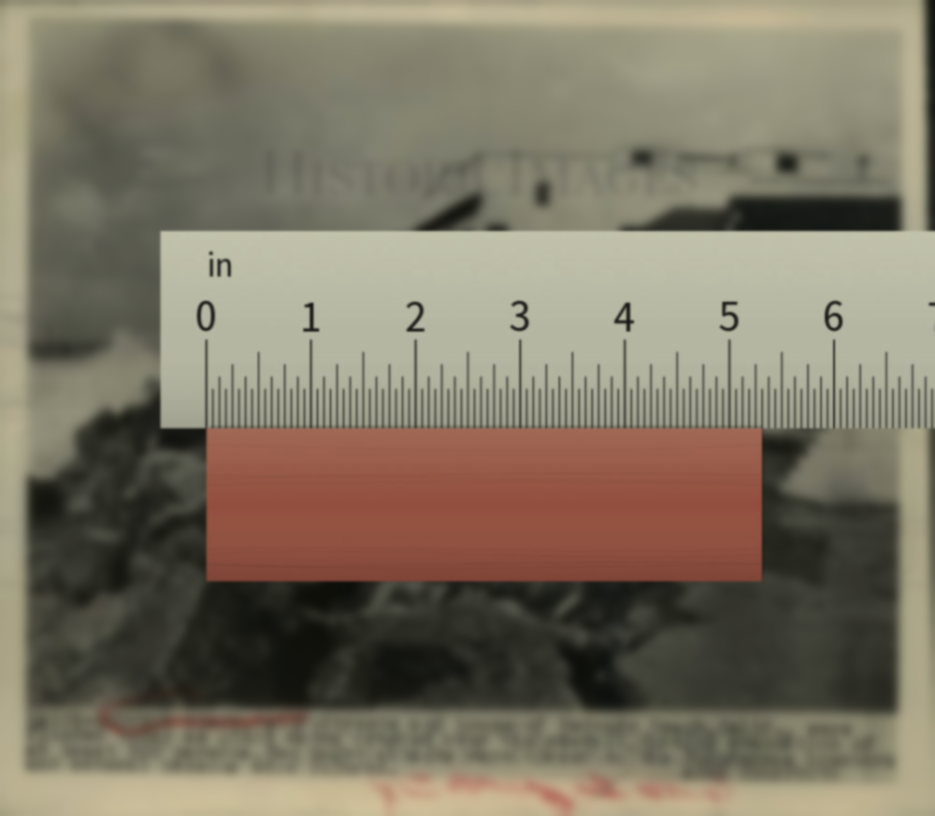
5.3125,in
